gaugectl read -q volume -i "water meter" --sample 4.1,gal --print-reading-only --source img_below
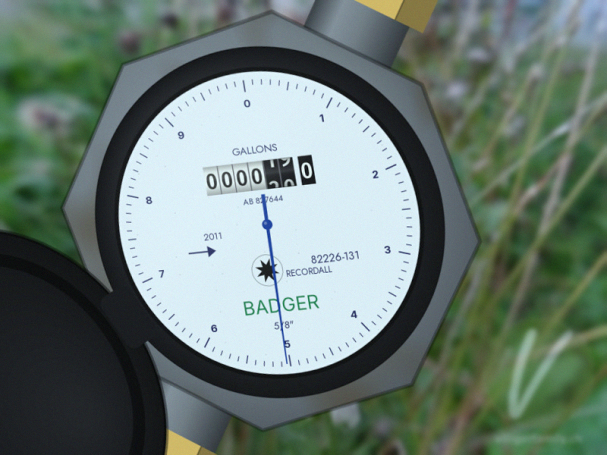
195.0,gal
